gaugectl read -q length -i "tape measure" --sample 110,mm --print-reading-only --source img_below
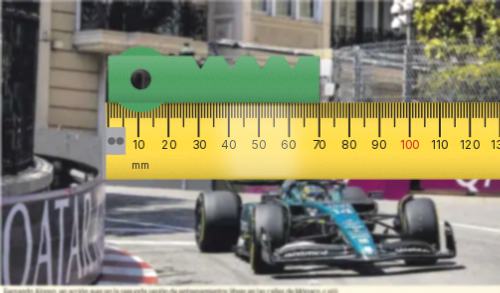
70,mm
